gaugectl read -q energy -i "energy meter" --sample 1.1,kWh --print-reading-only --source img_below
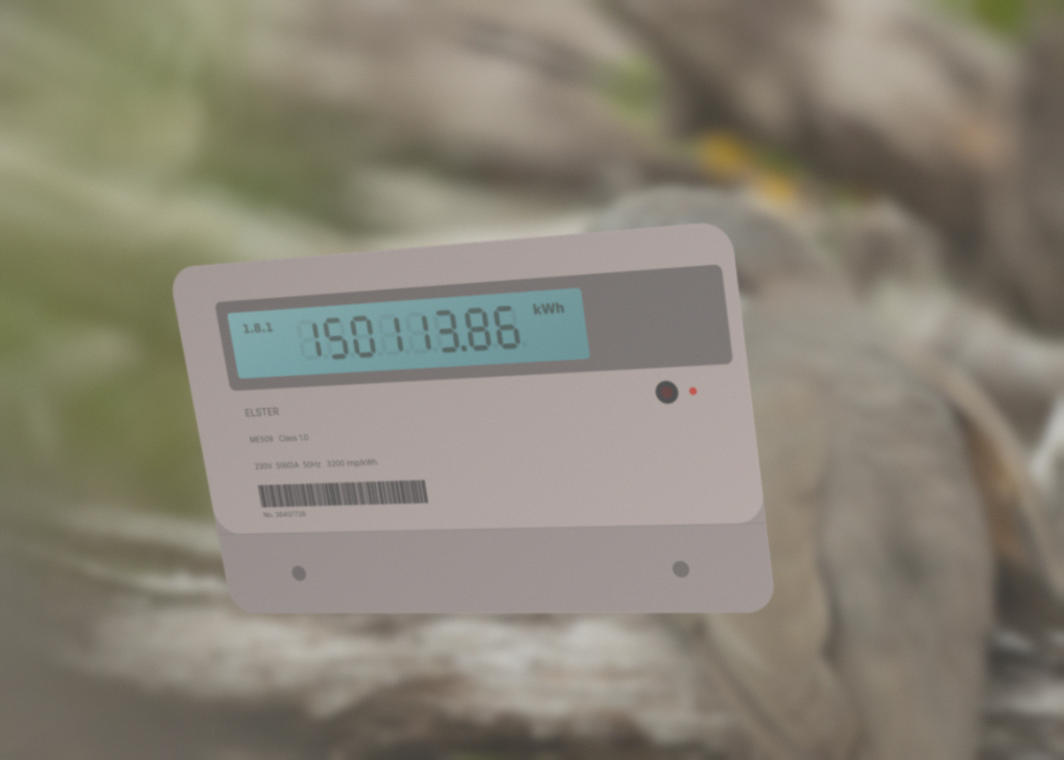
150113.86,kWh
